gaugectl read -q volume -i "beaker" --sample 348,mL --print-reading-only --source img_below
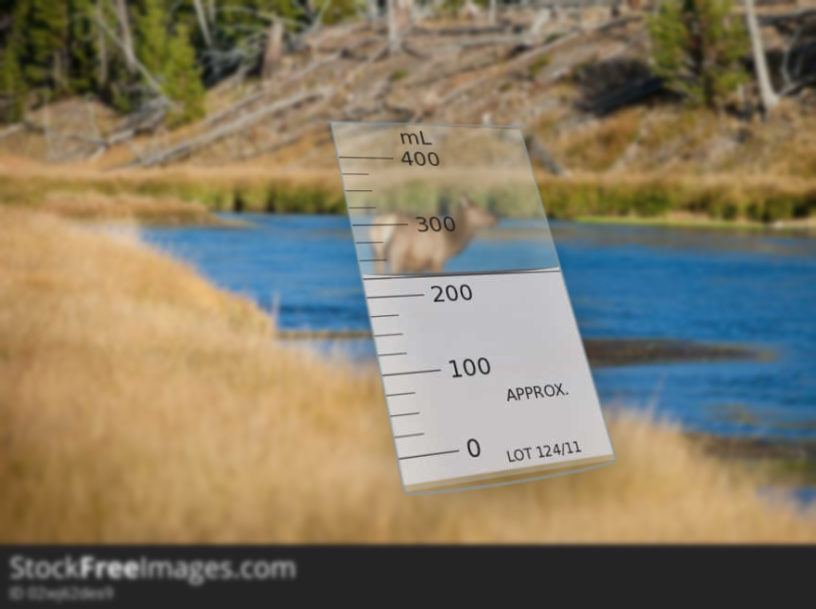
225,mL
